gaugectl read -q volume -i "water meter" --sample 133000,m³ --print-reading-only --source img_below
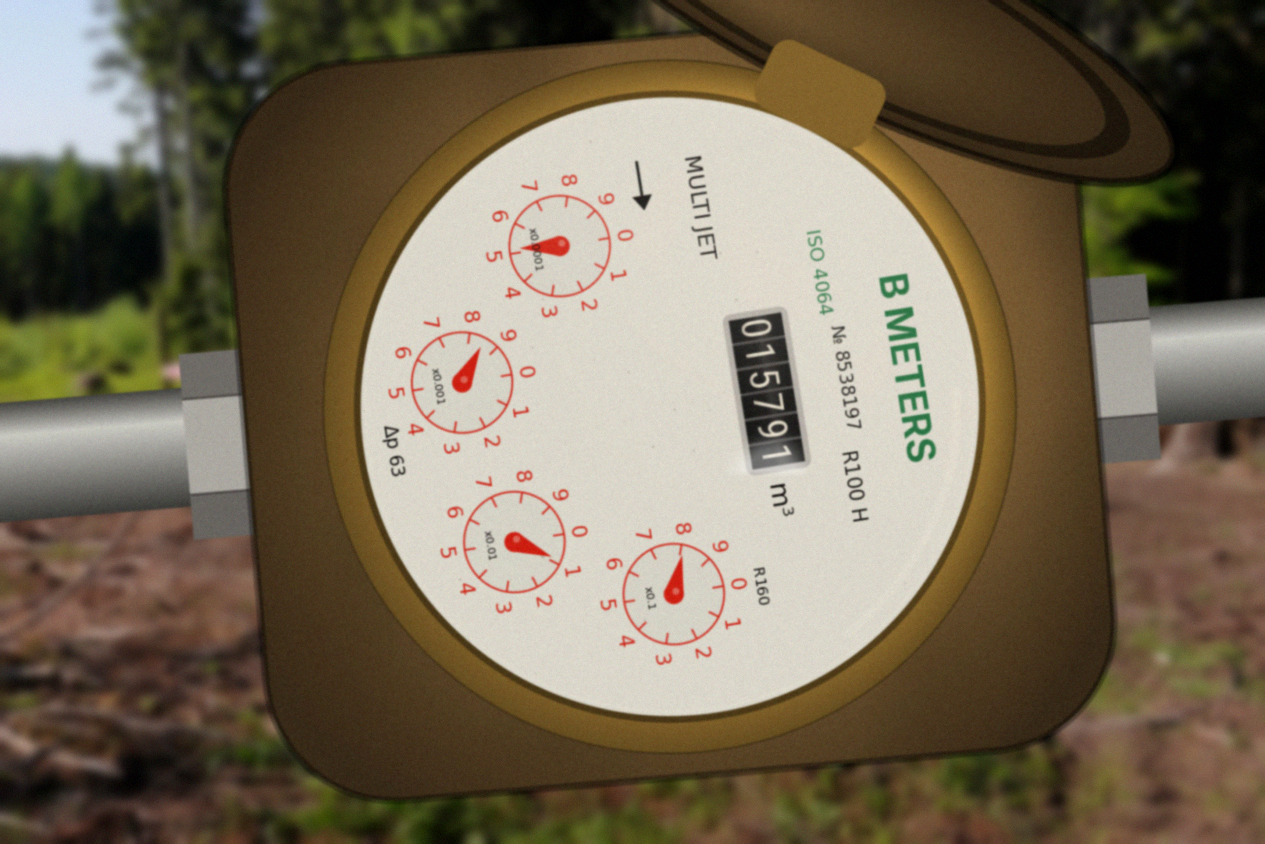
15791.8085,m³
